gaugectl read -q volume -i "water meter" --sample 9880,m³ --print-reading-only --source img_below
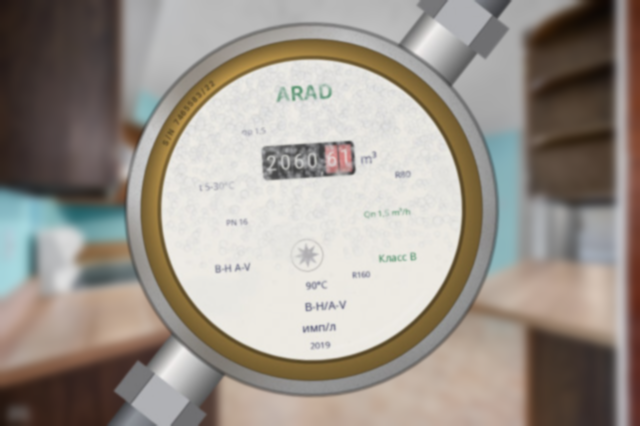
2060.61,m³
